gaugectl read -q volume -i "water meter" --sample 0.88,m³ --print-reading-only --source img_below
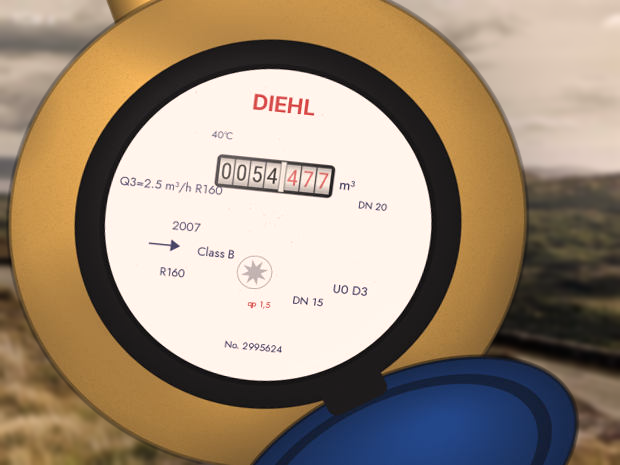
54.477,m³
